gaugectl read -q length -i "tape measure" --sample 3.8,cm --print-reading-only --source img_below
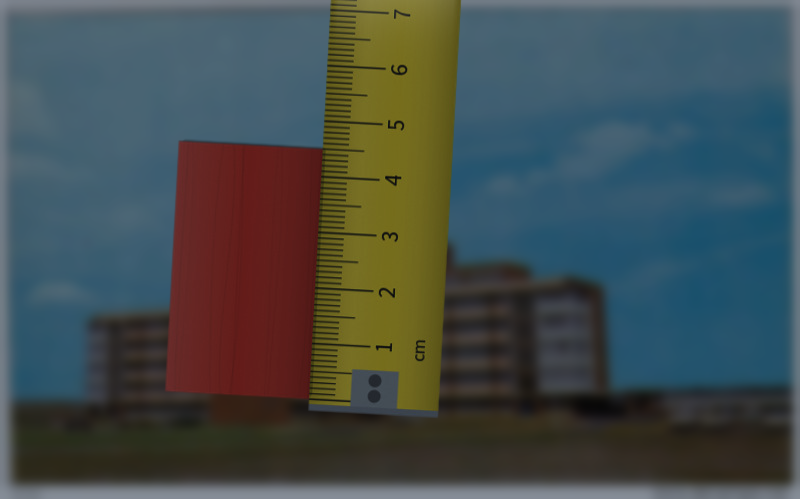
4.5,cm
